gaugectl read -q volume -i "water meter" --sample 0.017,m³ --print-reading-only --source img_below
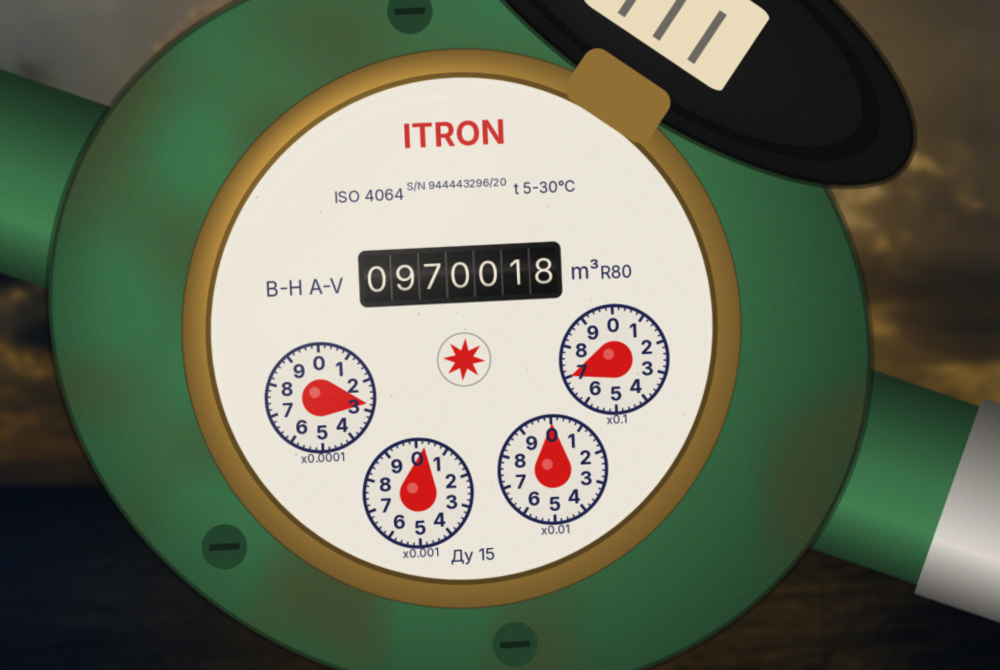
970018.7002,m³
